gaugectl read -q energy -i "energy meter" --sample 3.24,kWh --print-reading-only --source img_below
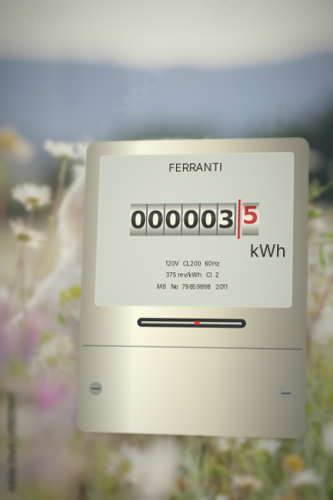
3.5,kWh
